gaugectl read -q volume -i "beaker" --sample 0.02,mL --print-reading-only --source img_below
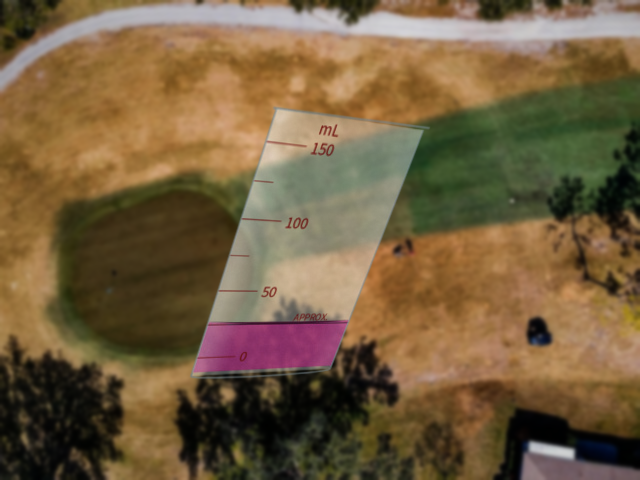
25,mL
